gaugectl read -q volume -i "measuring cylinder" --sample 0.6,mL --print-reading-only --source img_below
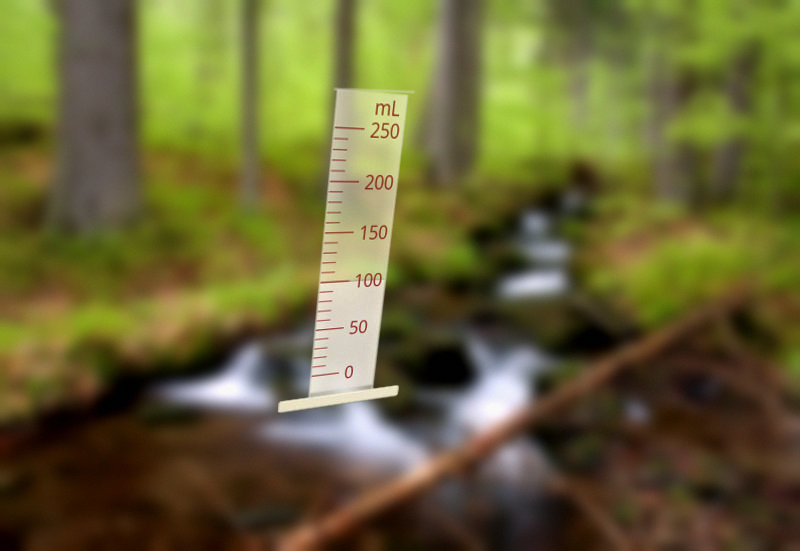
100,mL
